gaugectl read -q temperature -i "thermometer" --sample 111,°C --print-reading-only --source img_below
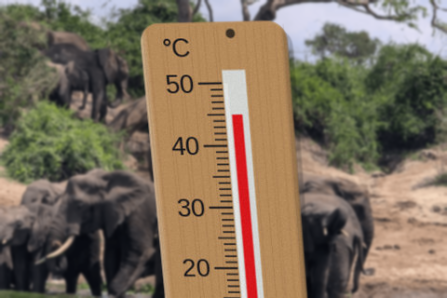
45,°C
